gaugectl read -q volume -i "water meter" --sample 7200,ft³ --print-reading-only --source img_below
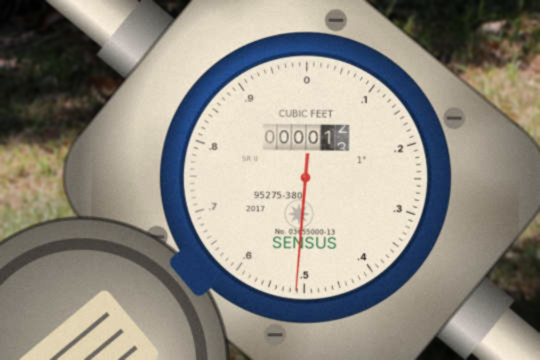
12.51,ft³
